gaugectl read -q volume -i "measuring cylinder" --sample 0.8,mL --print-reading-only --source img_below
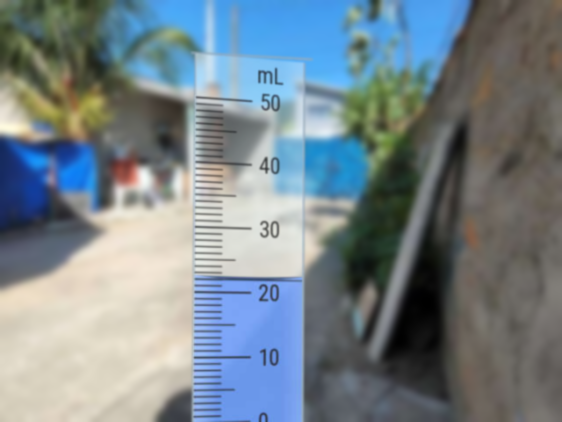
22,mL
